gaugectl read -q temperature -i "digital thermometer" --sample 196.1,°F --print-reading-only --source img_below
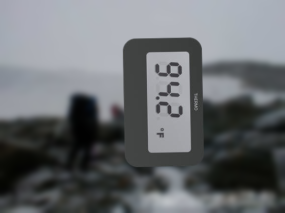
94.2,°F
